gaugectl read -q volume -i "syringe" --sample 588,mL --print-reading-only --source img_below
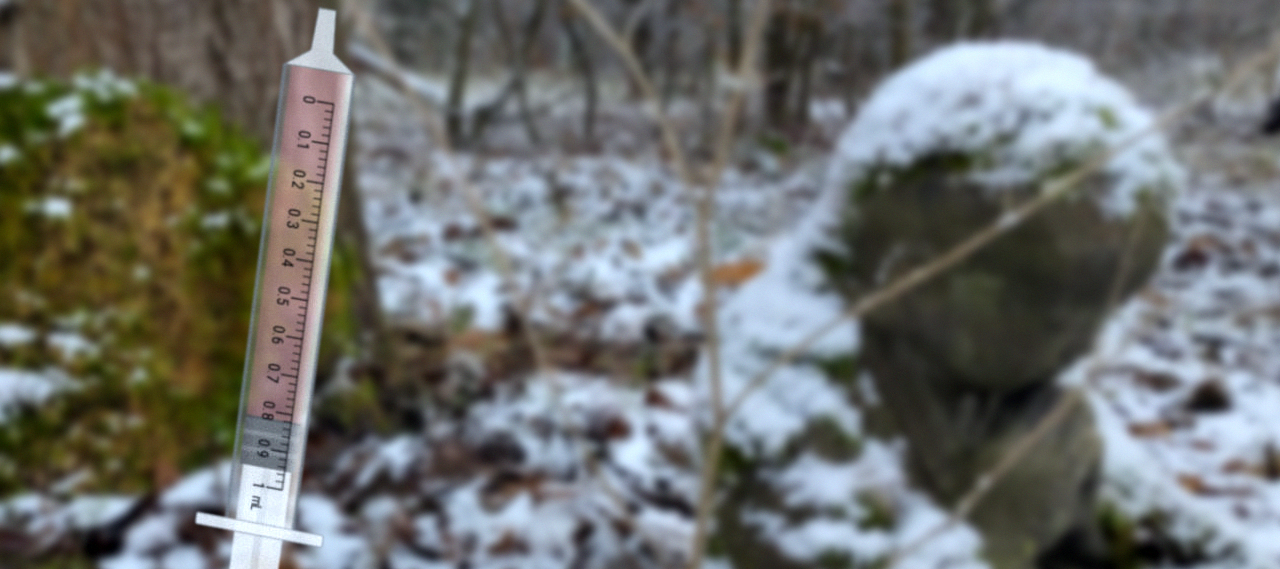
0.82,mL
